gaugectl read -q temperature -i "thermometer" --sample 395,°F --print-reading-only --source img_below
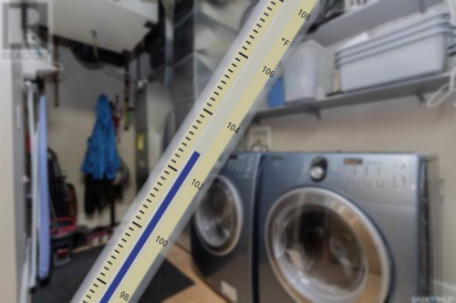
102.8,°F
